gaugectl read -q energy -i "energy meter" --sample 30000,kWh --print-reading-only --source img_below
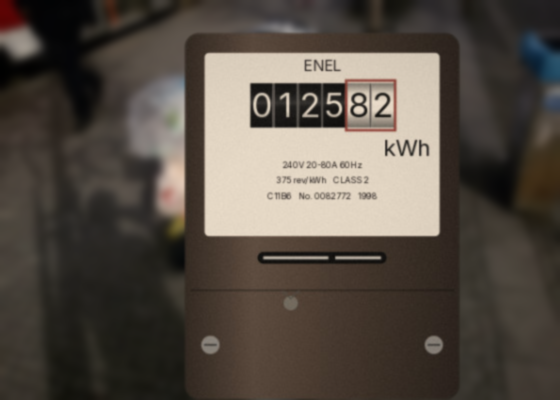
125.82,kWh
